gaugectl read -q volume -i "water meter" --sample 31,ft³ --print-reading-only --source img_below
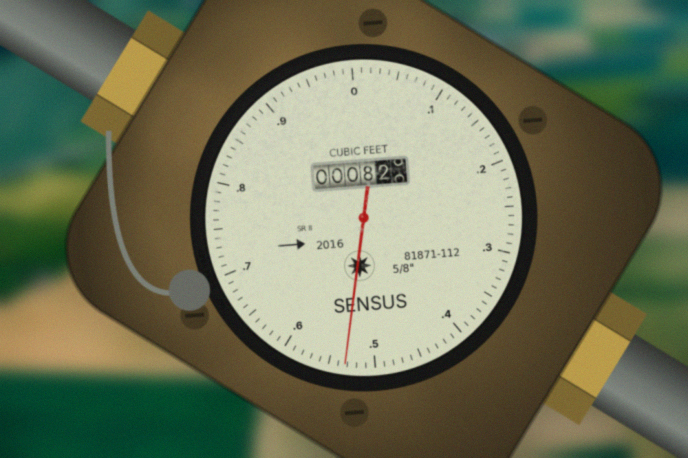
828.53,ft³
